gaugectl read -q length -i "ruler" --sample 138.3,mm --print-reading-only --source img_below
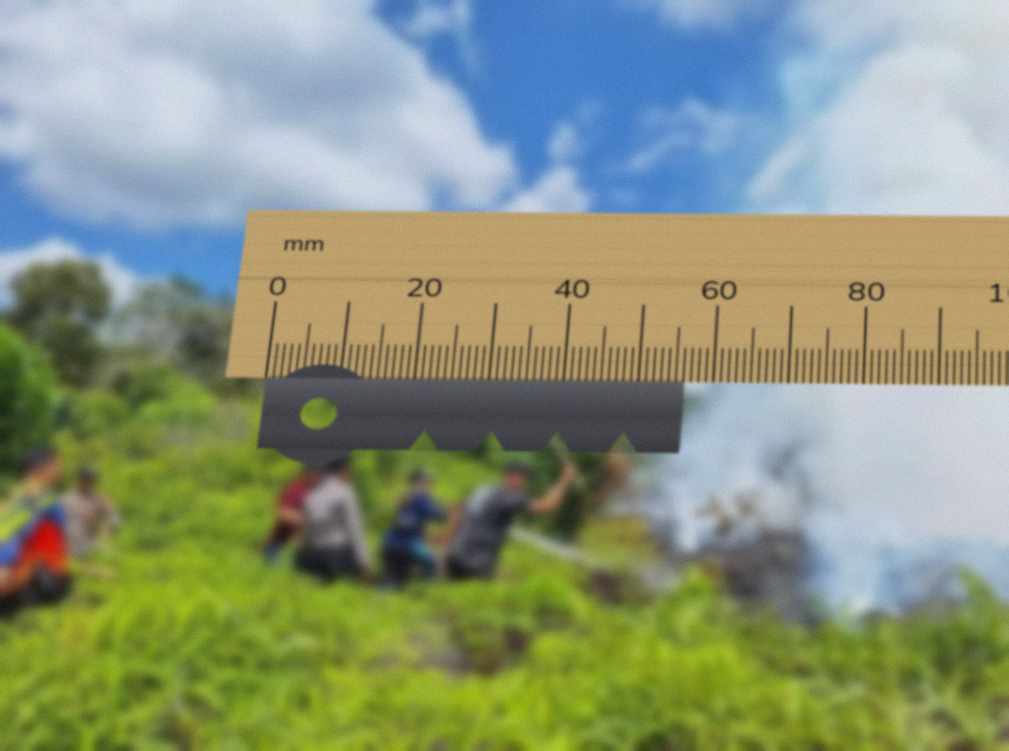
56,mm
